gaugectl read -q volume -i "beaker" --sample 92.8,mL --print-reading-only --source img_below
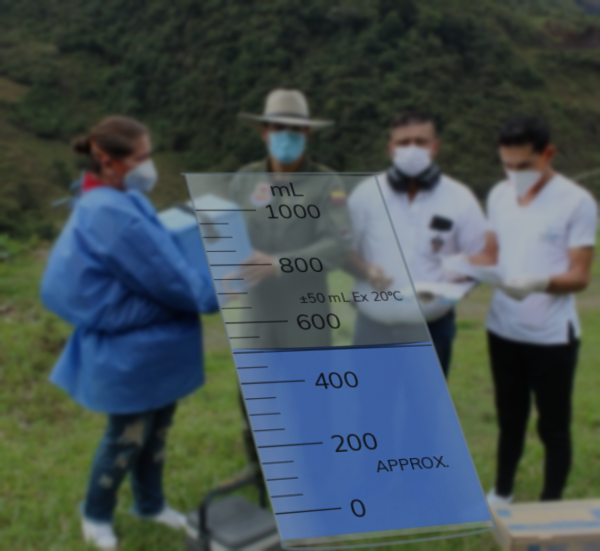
500,mL
